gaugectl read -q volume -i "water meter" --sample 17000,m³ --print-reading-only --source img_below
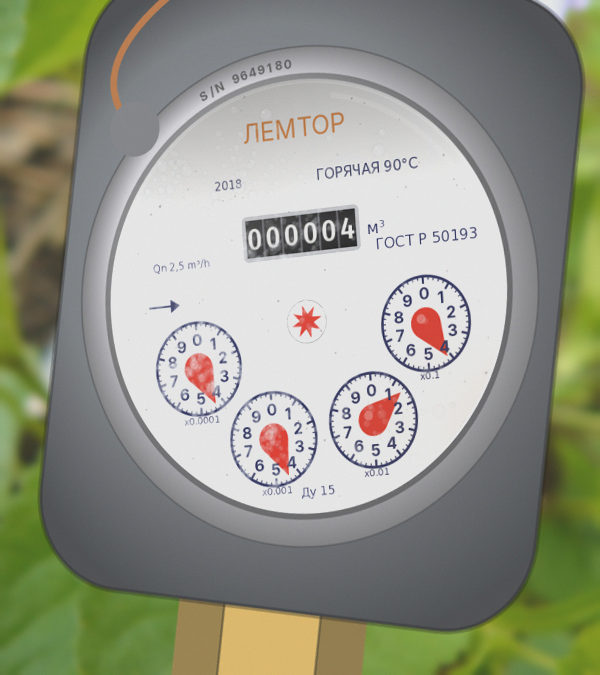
4.4144,m³
